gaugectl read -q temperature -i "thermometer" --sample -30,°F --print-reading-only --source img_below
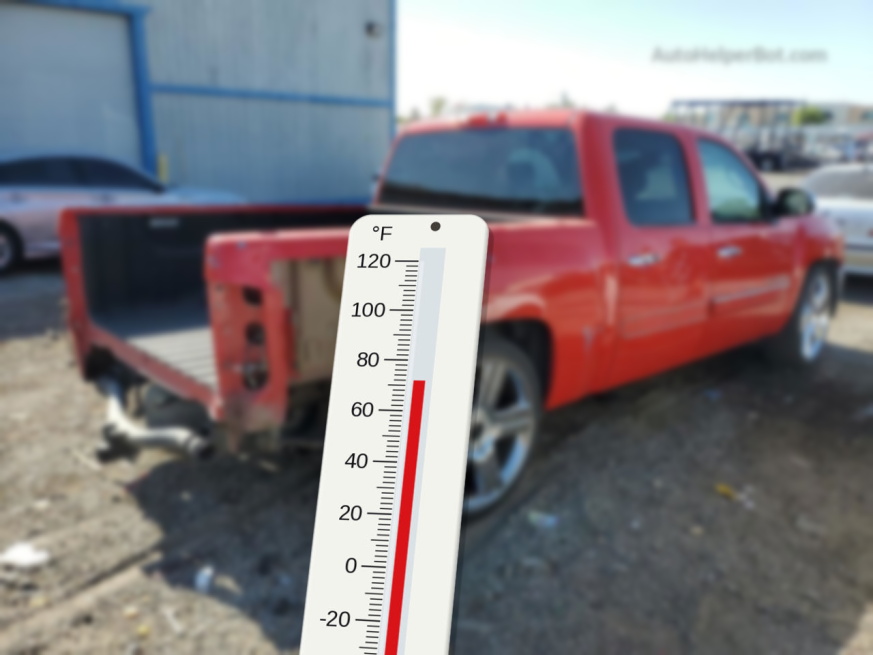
72,°F
